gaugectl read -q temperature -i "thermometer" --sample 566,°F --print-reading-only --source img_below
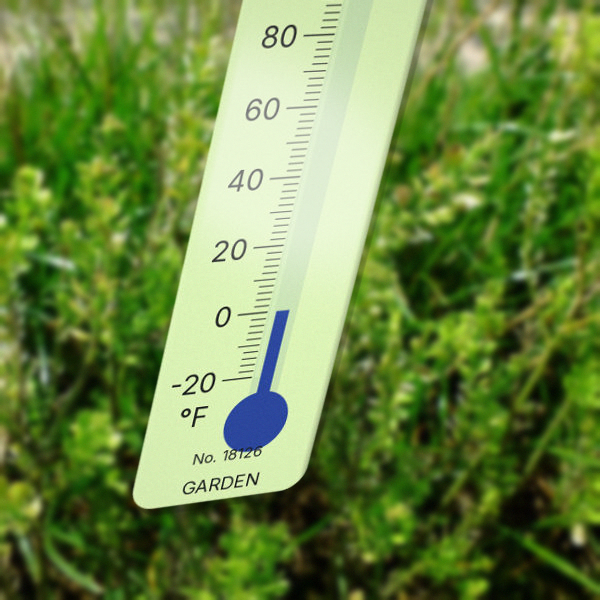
0,°F
